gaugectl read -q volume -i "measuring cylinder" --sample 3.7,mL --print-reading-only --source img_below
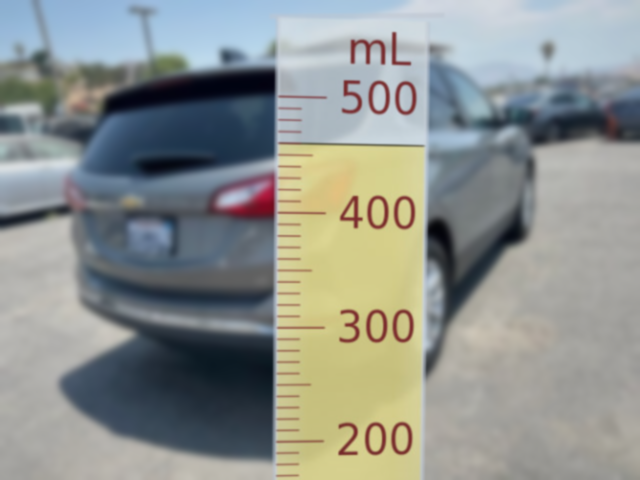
460,mL
